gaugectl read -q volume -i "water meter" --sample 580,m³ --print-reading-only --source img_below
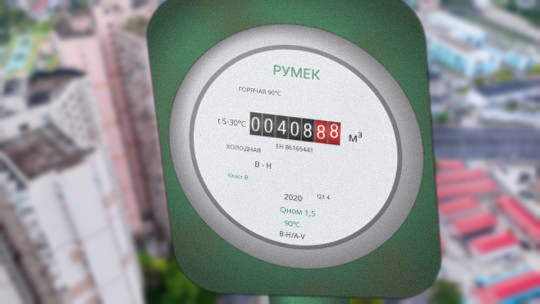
408.88,m³
